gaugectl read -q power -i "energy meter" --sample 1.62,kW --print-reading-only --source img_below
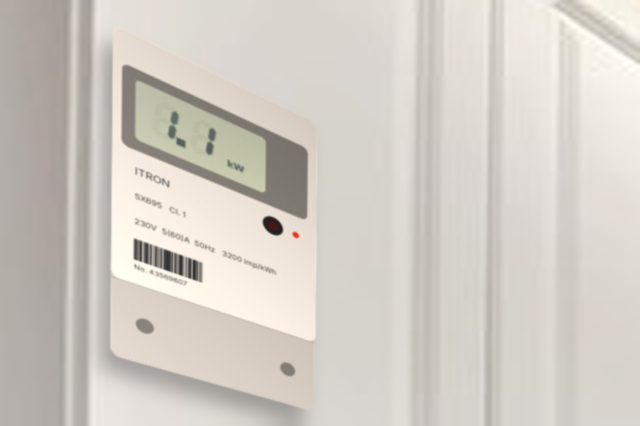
1.1,kW
